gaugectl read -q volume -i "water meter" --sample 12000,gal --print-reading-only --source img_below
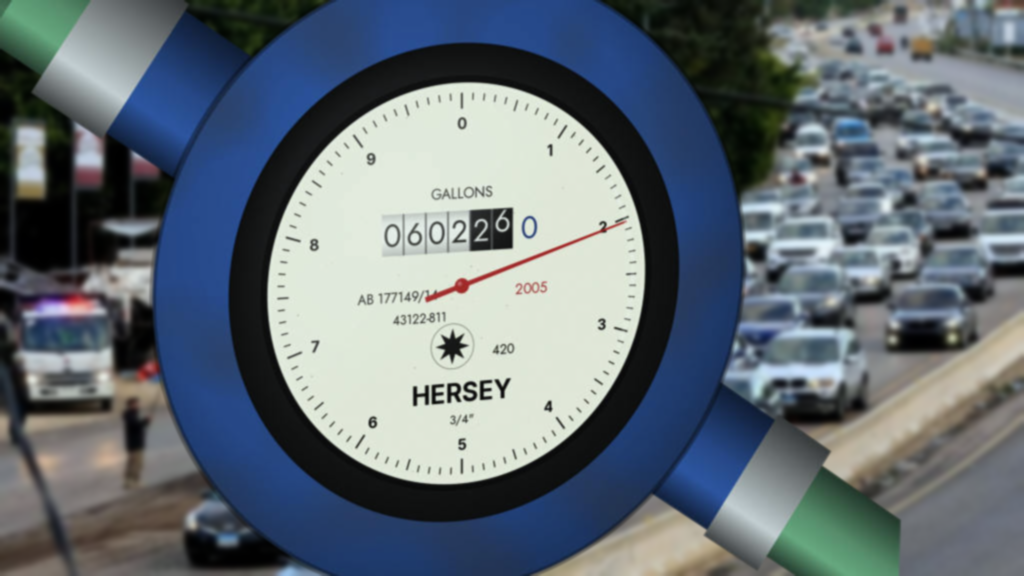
602262.0,gal
